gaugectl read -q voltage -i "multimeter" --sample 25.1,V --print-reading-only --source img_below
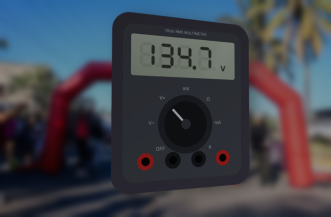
134.7,V
